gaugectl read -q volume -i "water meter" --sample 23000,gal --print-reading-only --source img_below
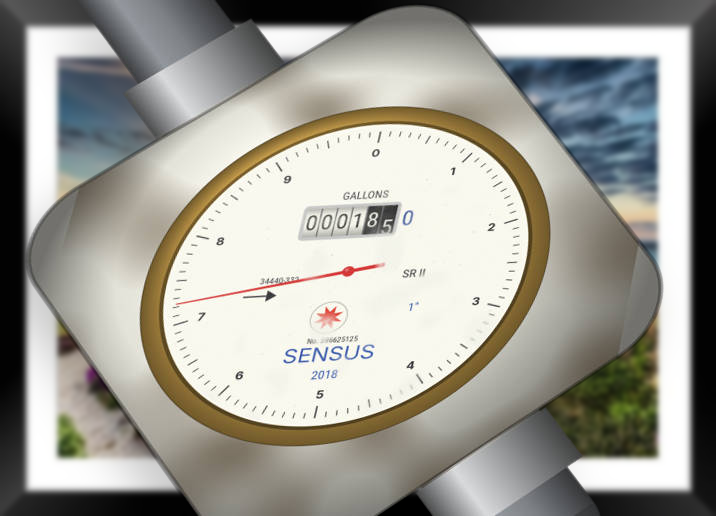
1847.2,gal
